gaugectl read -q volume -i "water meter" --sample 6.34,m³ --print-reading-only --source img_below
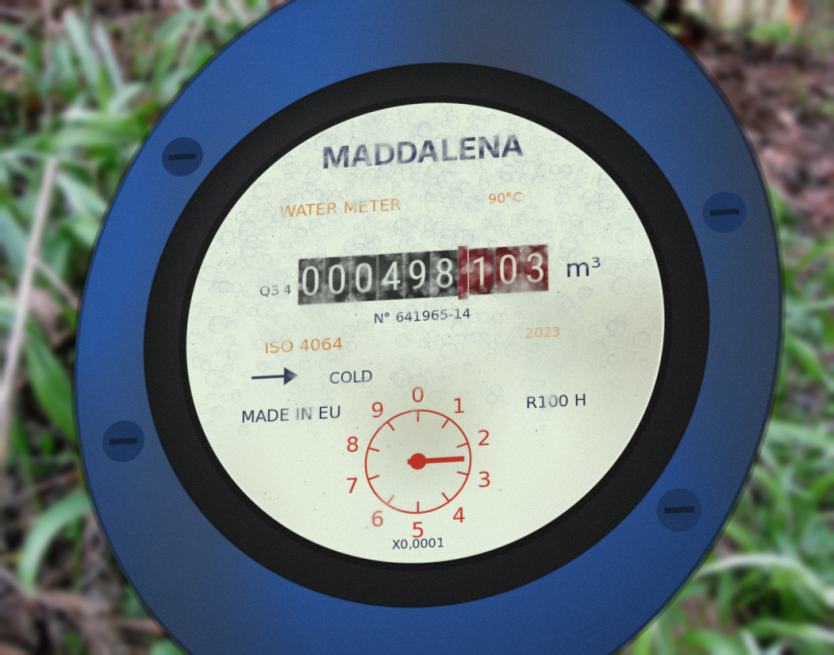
498.1032,m³
